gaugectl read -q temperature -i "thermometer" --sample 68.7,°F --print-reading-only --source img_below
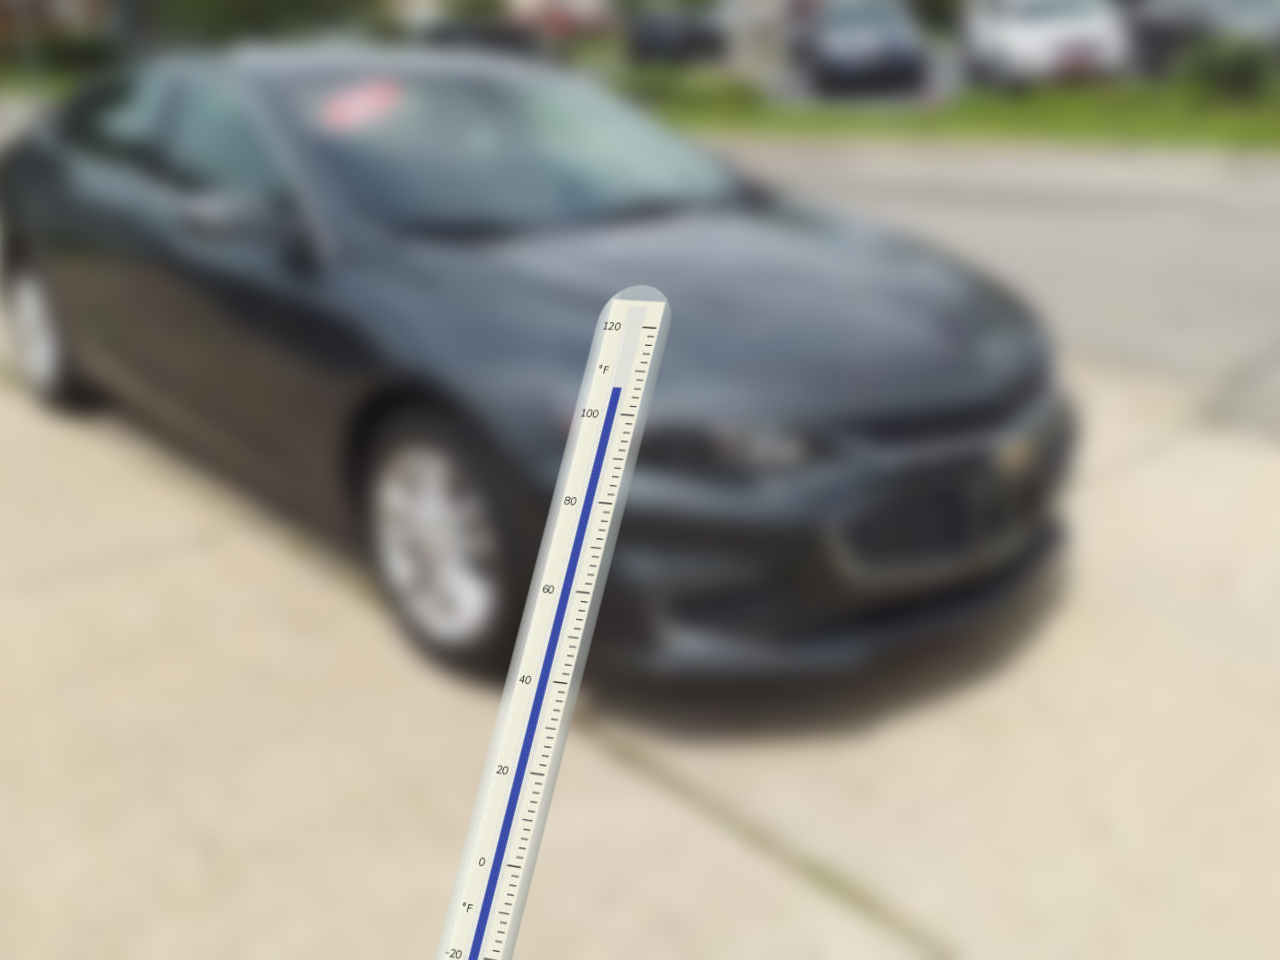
106,°F
